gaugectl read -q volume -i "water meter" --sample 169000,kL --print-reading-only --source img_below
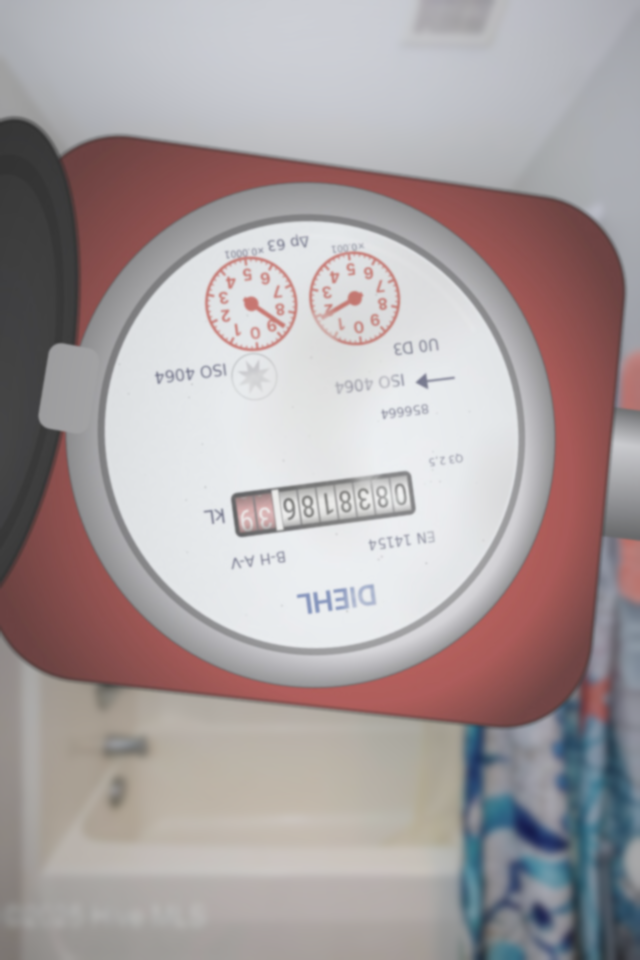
838186.3918,kL
